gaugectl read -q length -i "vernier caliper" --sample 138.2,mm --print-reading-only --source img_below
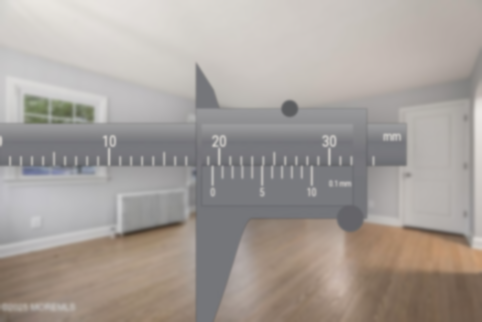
19.4,mm
